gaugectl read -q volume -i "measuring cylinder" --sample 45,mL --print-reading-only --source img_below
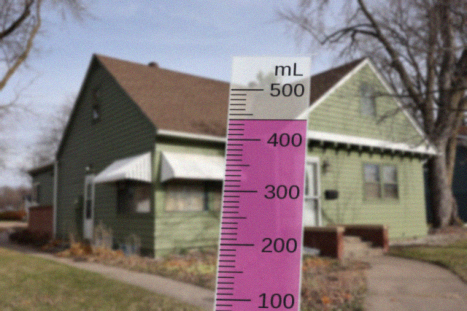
440,mL
